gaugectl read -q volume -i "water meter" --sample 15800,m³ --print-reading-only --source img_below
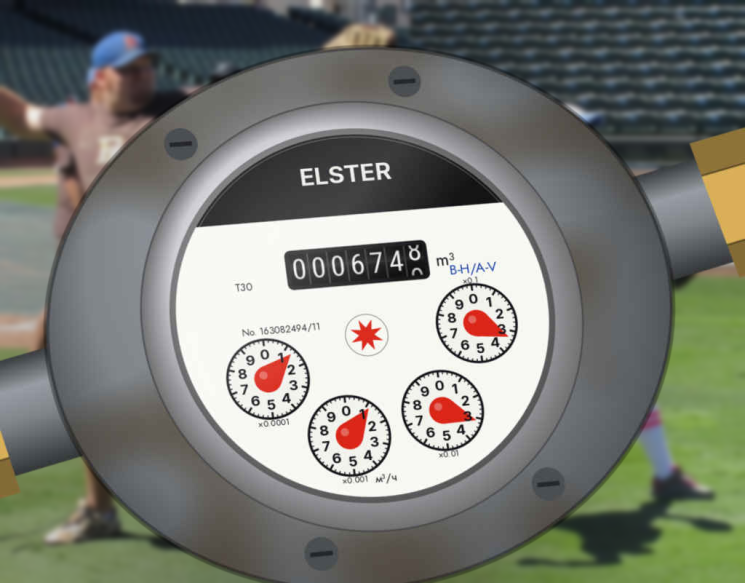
6748.3311,m³
